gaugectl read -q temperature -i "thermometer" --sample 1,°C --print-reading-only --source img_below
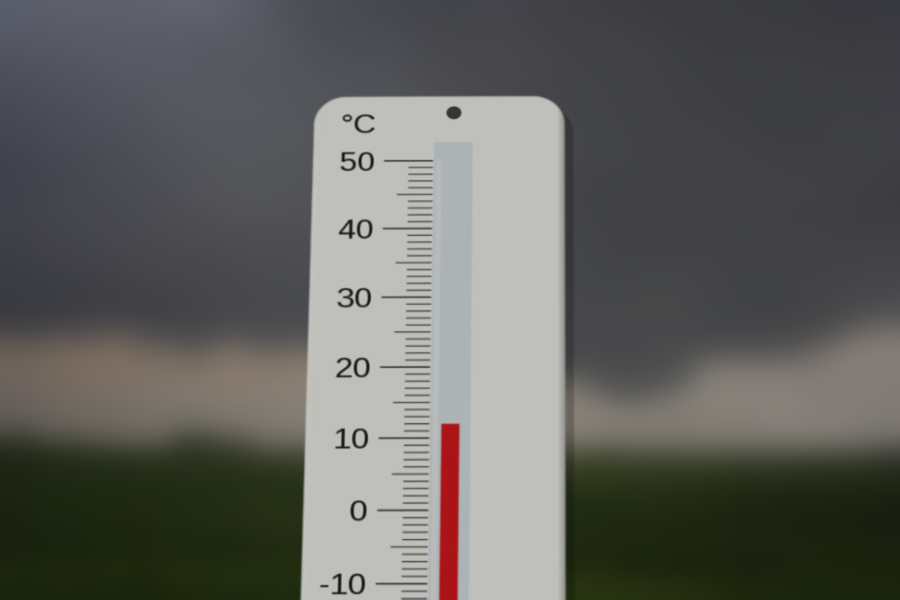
12,°C
